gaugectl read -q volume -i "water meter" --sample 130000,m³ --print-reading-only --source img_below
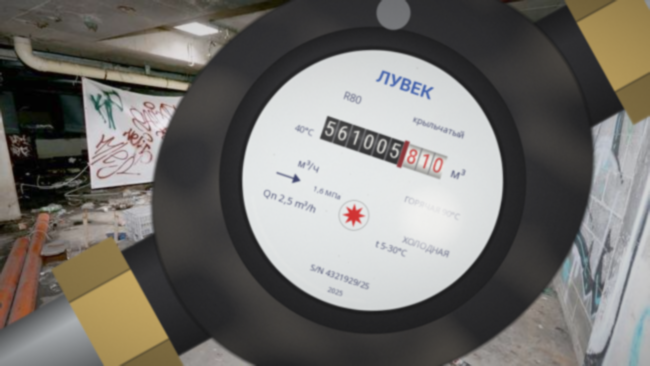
561005.810,m³
